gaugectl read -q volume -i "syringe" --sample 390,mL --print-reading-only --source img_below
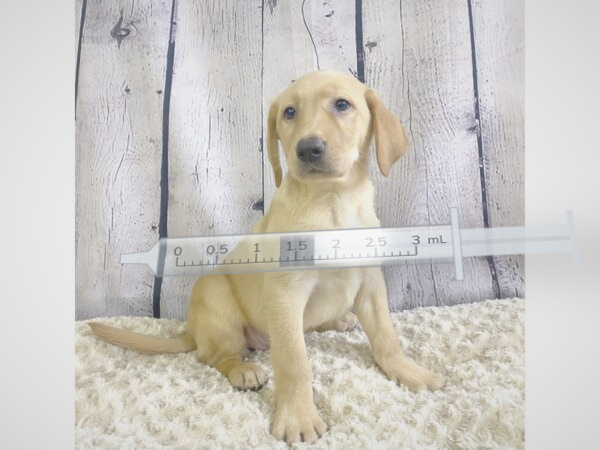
1.3,mL
